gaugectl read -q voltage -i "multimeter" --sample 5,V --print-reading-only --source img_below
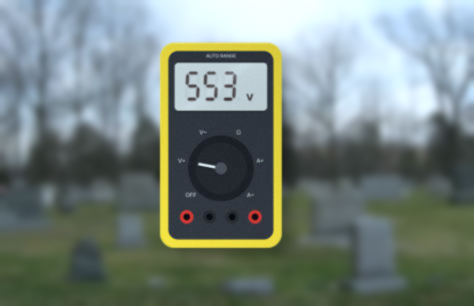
553,V
